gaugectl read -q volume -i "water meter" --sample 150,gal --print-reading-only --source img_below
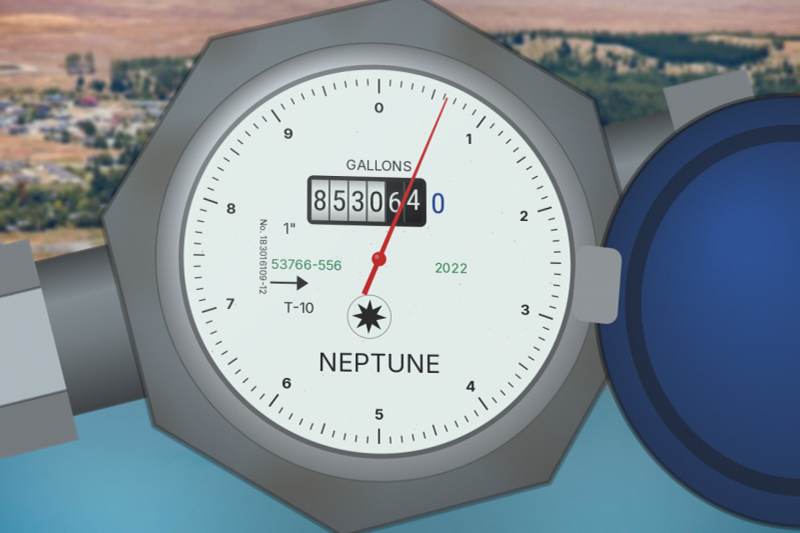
8530640.6,gal
